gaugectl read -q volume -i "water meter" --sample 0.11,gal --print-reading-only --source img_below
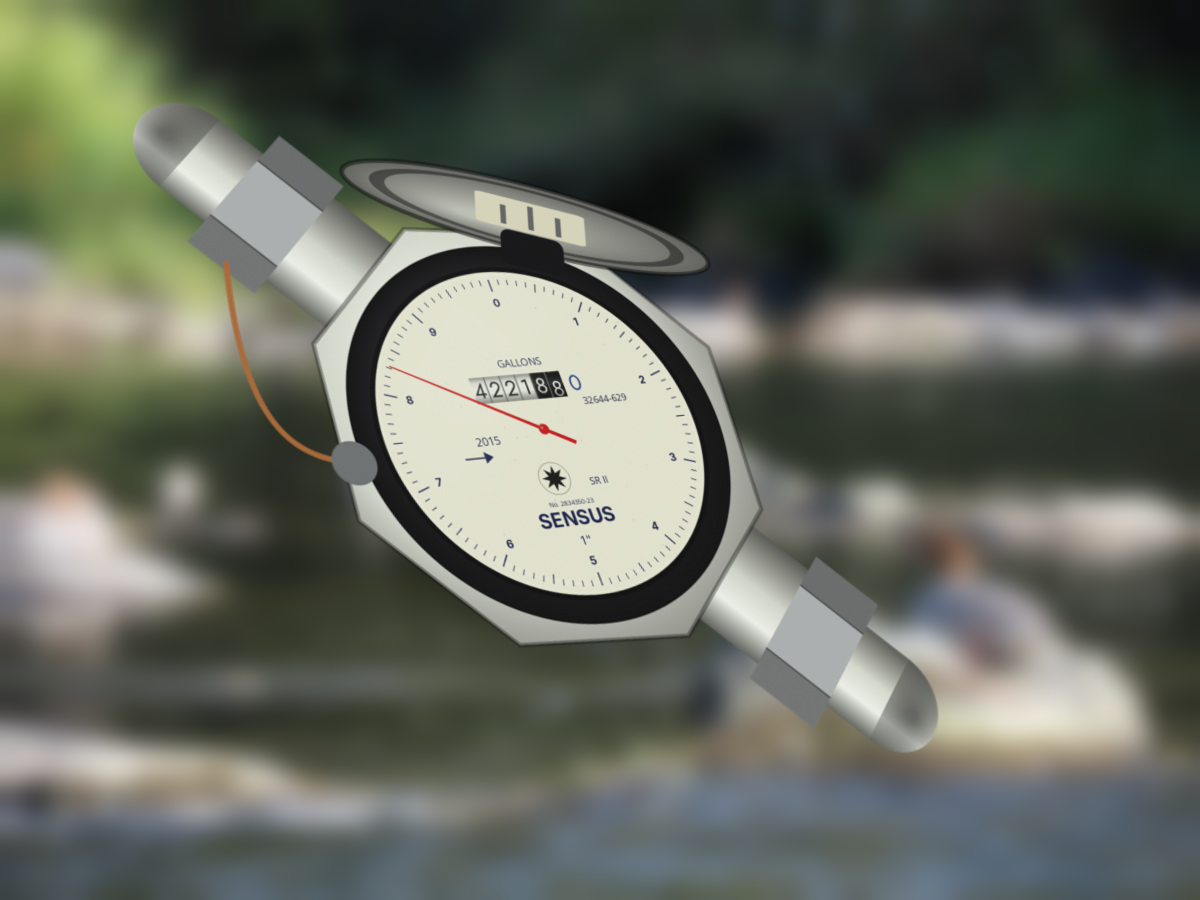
4221878.3,gal
